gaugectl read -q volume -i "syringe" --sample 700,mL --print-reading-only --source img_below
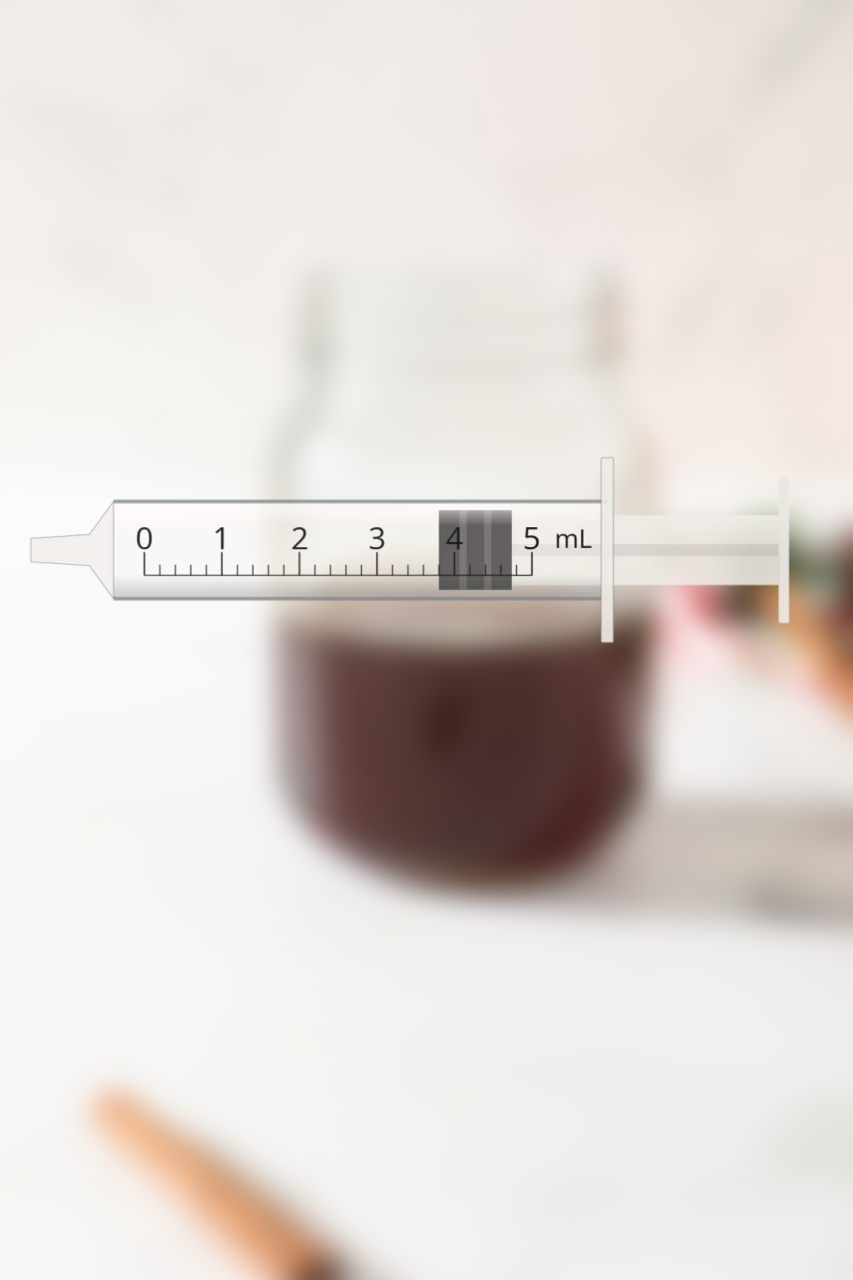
3.8,mL
